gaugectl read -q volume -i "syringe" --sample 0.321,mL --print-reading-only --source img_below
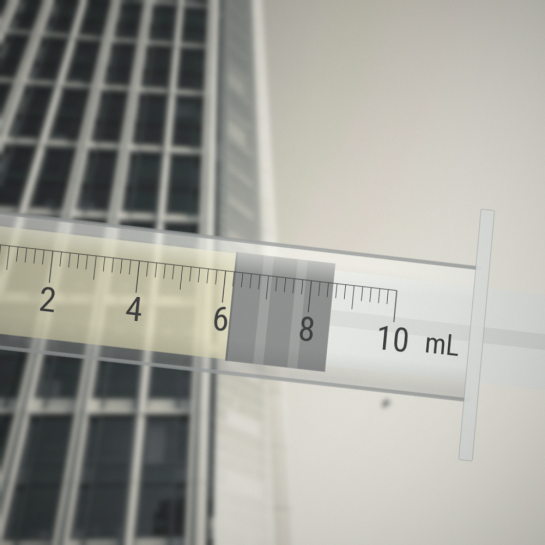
6.2,mL
